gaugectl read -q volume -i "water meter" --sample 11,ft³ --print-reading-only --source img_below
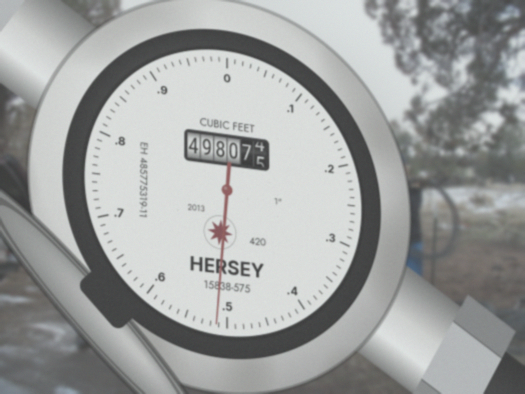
498074.51,ft³
